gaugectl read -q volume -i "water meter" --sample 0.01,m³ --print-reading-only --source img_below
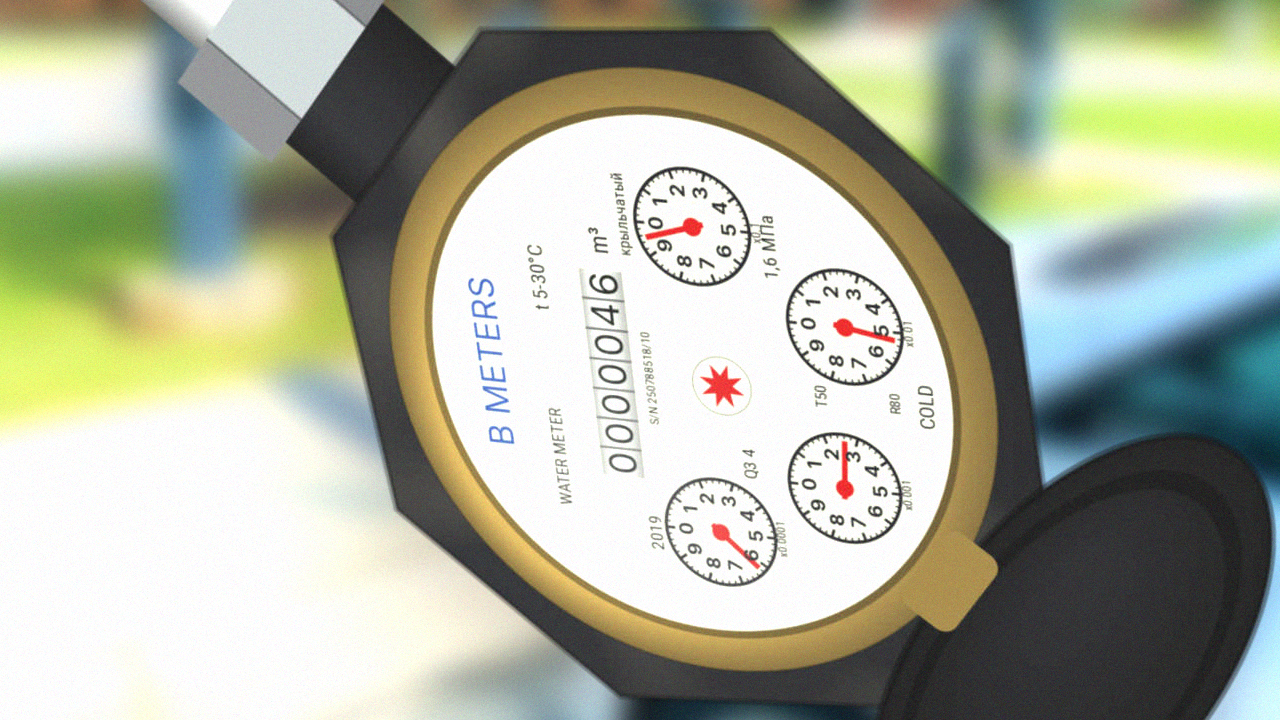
45.9526,m³
